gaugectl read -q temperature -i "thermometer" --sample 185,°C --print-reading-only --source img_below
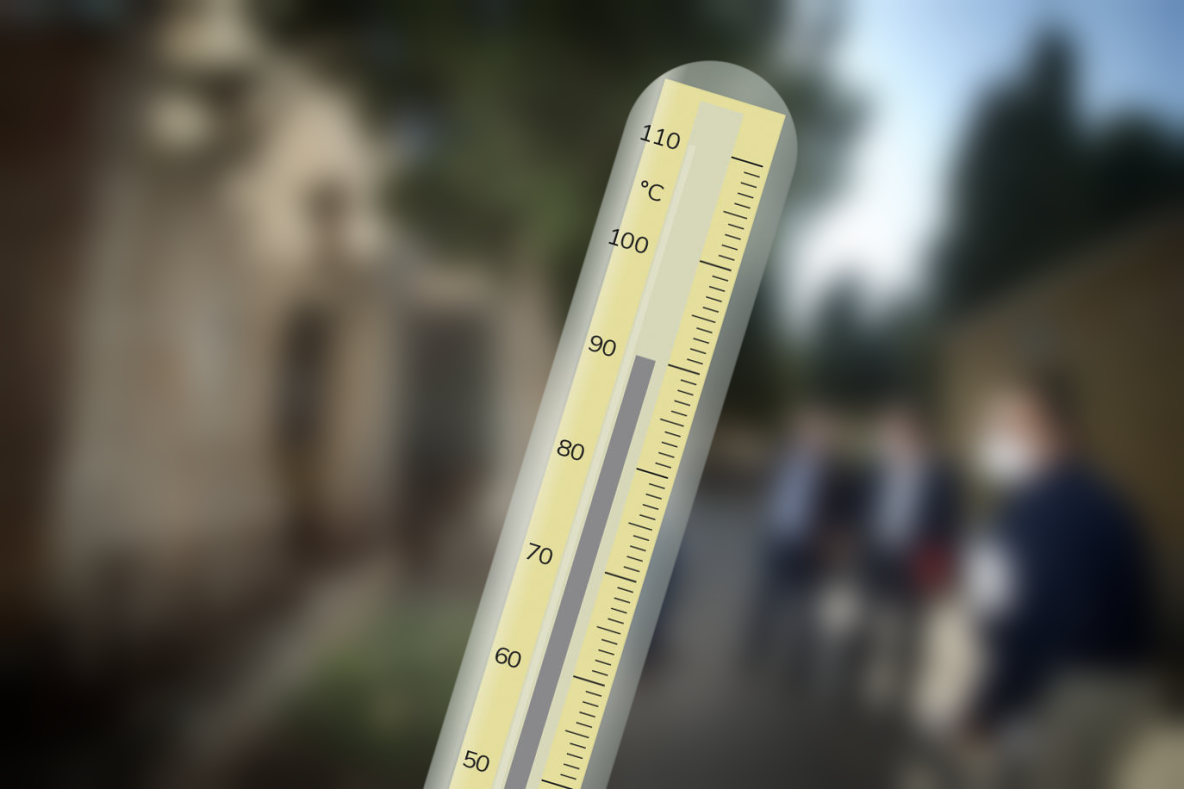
90,°C
